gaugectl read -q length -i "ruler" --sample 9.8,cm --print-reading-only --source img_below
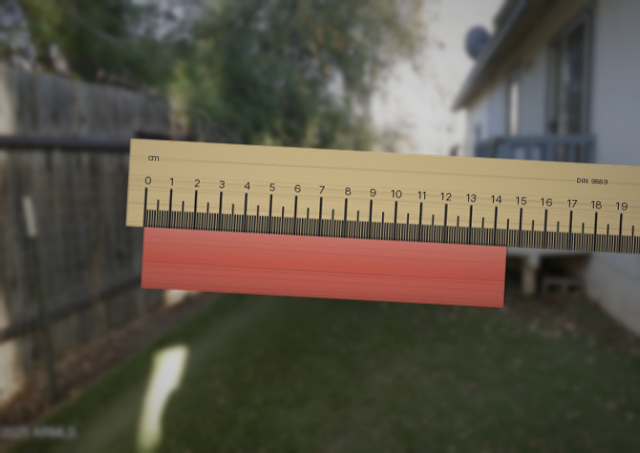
14.5,cm
